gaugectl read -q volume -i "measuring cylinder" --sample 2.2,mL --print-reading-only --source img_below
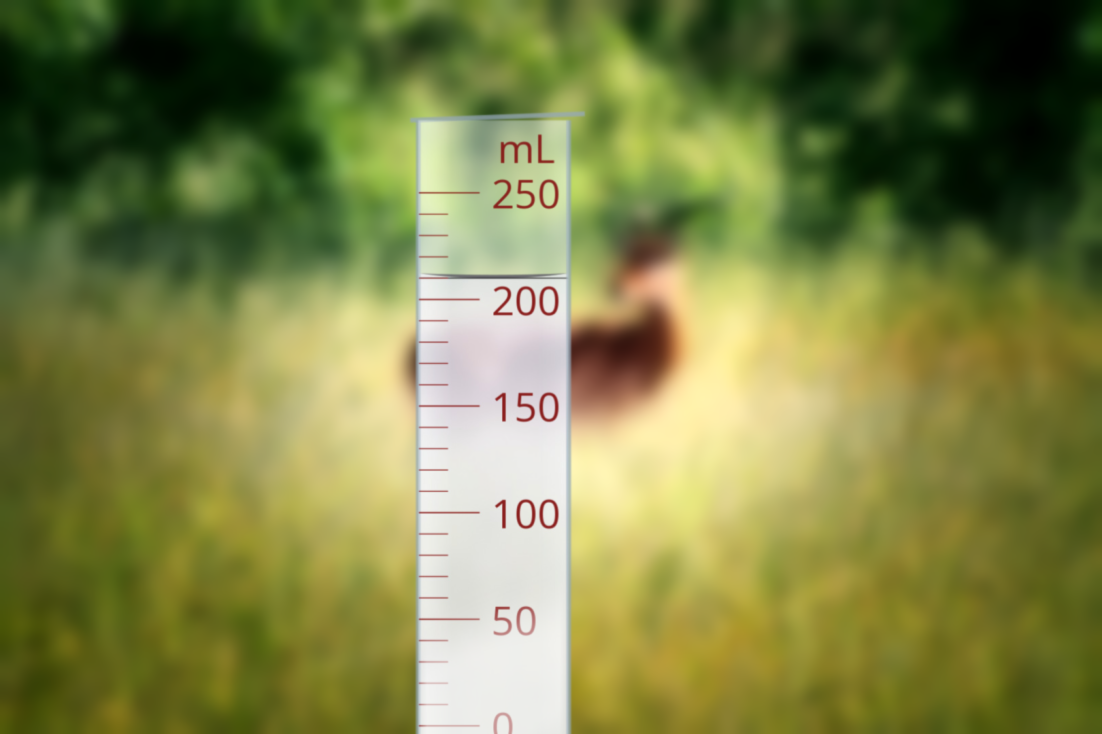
210,mL
